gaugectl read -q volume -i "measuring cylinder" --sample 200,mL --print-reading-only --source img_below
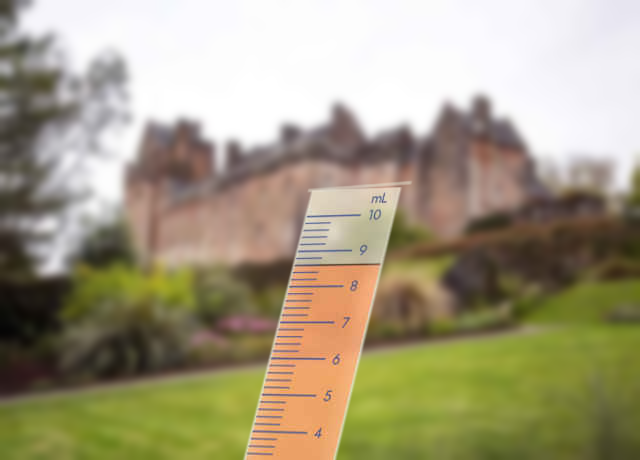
8.6,mL
